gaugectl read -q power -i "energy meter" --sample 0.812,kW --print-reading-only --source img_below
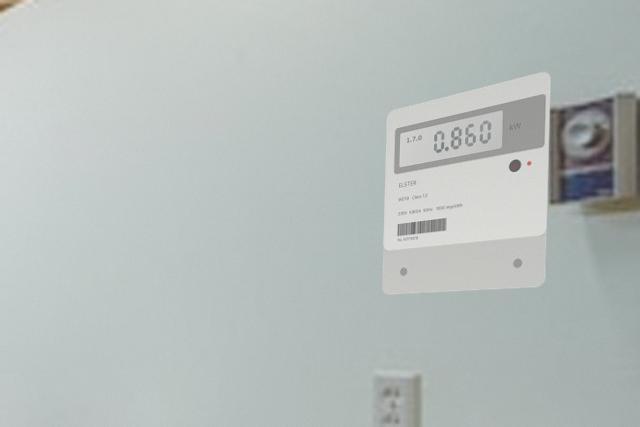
0.860,kW
